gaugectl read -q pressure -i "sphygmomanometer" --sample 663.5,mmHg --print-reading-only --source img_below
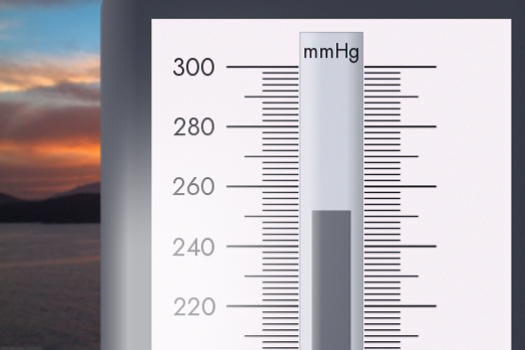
252,mmHg
